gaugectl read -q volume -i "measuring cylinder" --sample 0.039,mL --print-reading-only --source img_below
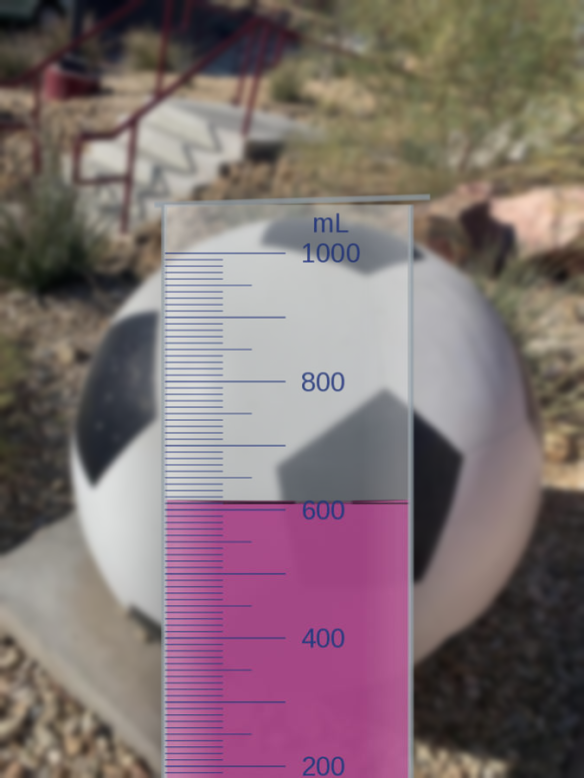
610,mL
